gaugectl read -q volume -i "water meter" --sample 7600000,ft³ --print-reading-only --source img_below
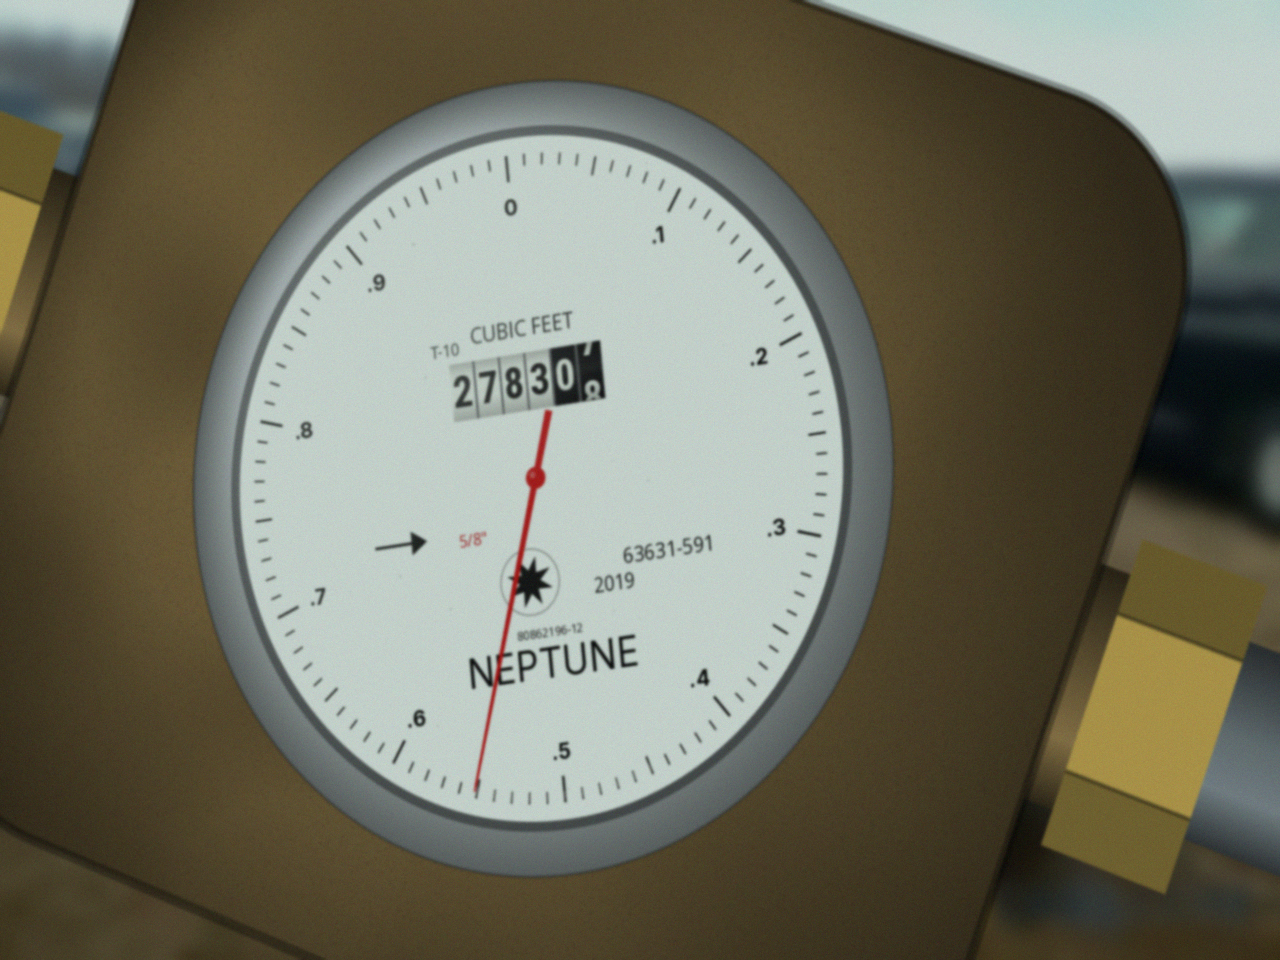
278307.55,ft³
